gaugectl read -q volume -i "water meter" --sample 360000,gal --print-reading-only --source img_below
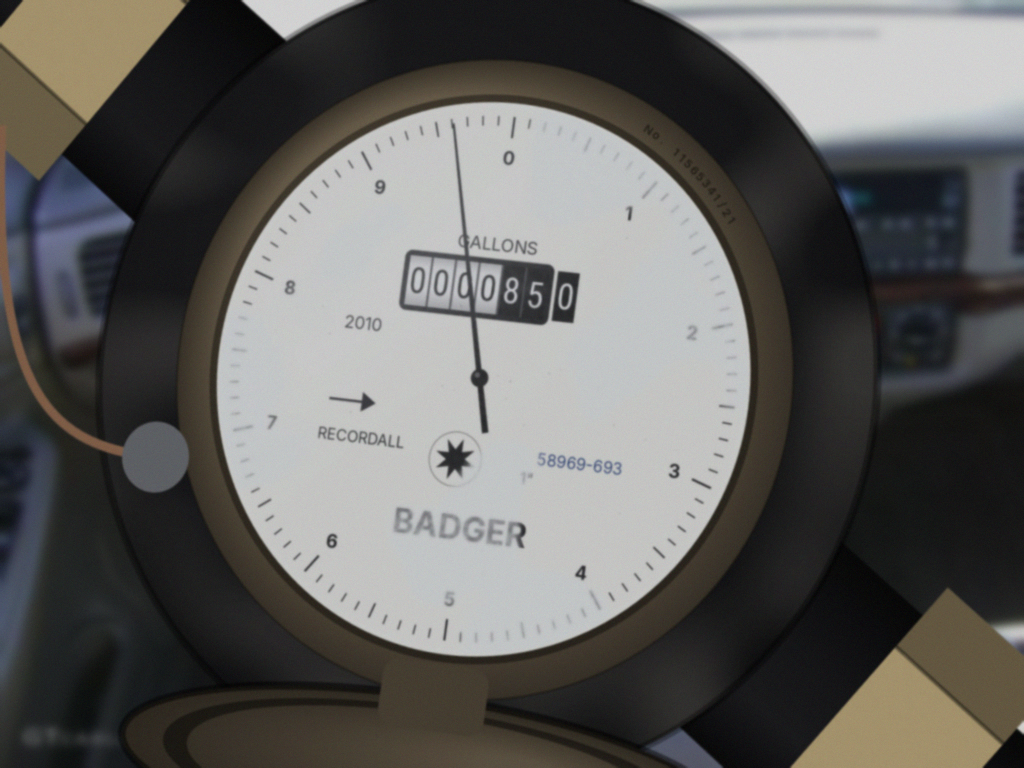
849.6,gal
